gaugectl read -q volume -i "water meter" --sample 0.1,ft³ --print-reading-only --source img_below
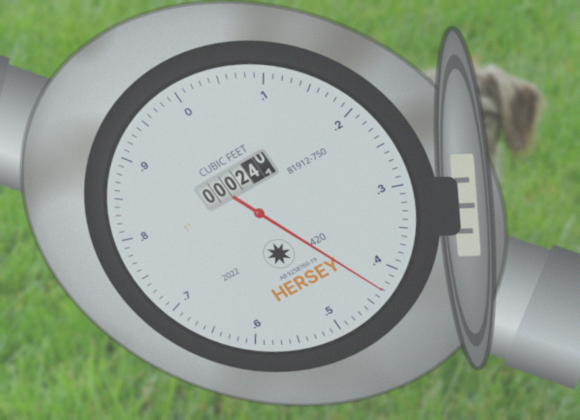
240.43,ft³
